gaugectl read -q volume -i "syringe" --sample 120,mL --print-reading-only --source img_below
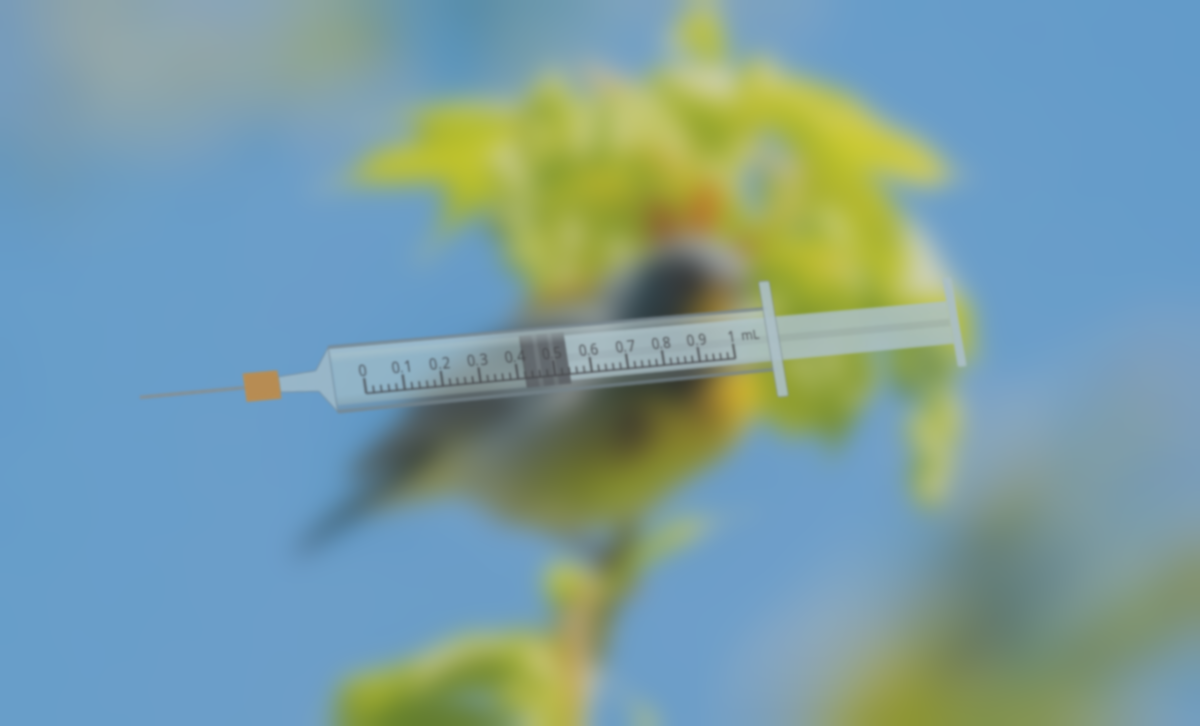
0.42,mL
